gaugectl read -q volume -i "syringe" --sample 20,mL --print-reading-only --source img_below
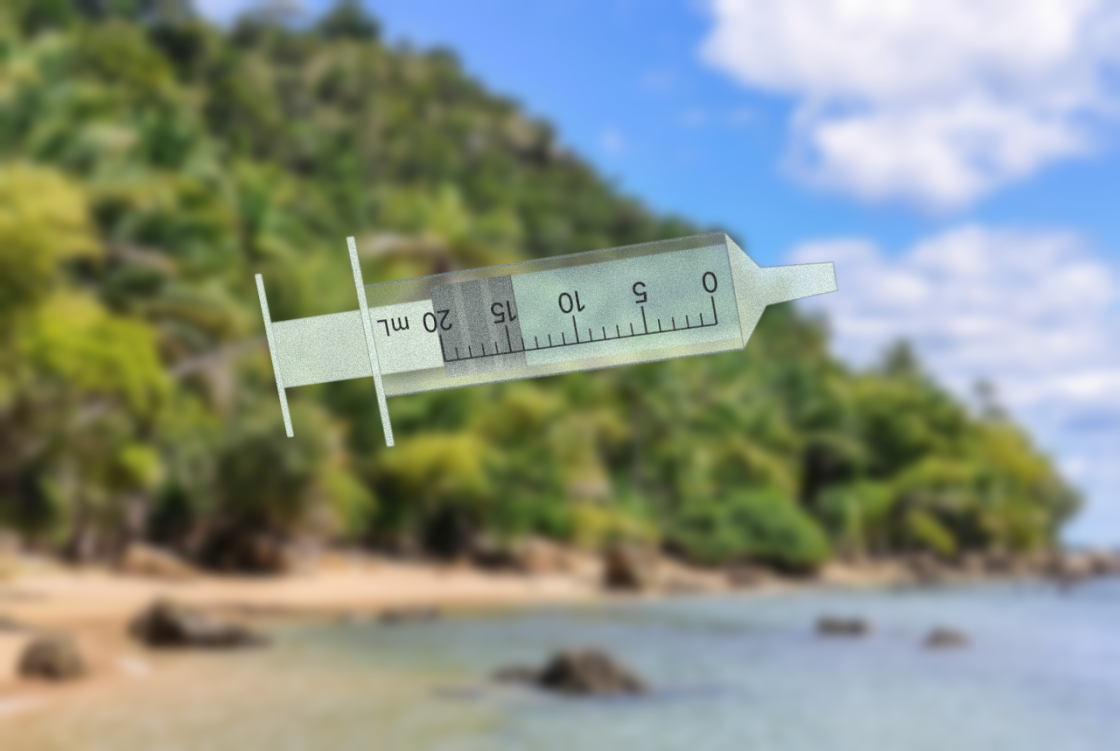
14,mL
